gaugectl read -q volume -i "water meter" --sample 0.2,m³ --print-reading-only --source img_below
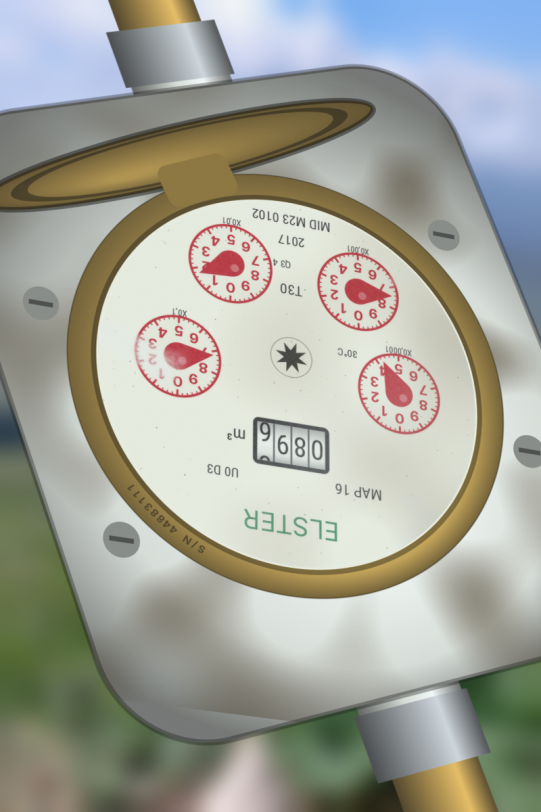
895.7174,m³
